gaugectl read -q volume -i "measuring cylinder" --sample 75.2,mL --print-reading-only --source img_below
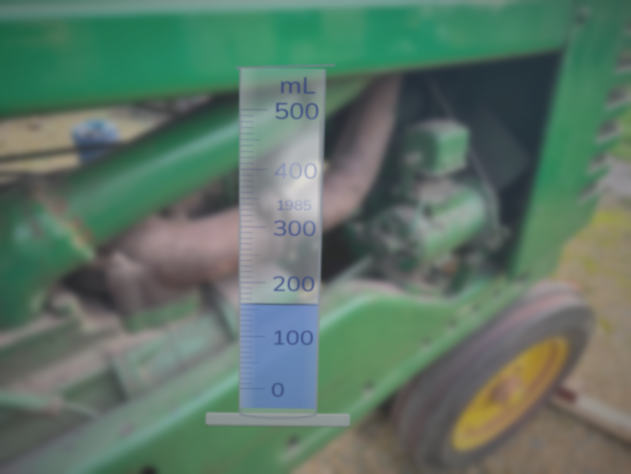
160,mL
